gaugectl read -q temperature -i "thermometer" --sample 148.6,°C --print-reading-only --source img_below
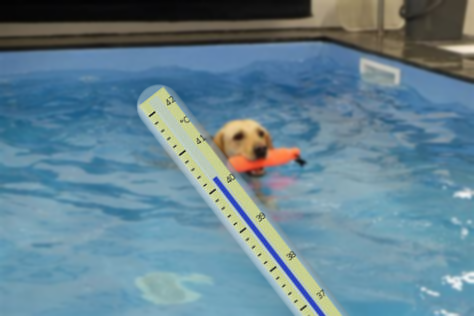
40.2,°C
